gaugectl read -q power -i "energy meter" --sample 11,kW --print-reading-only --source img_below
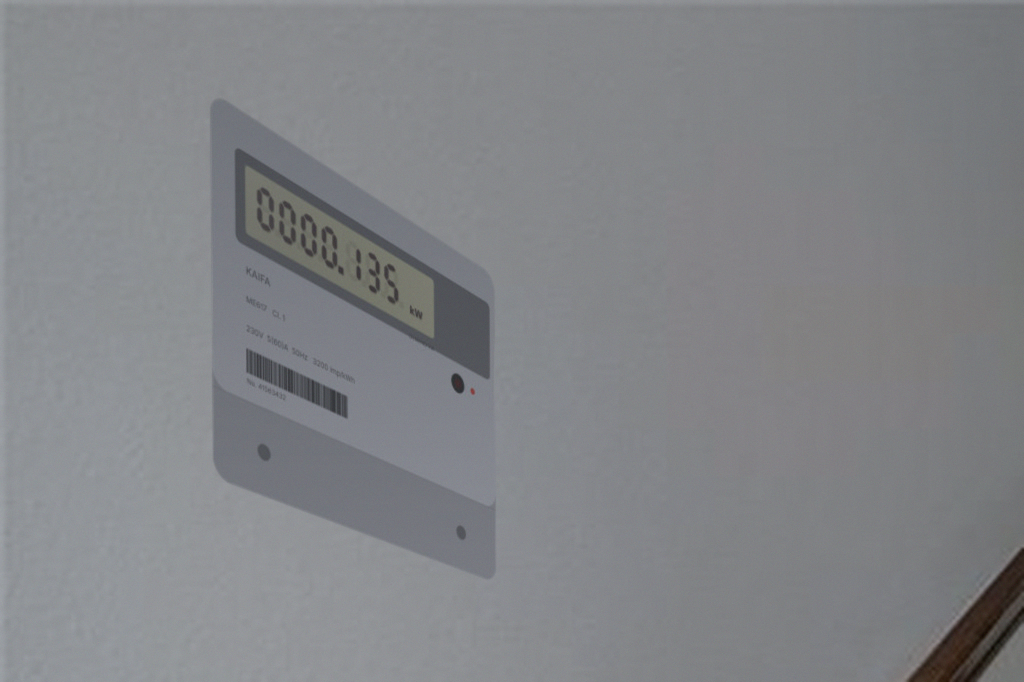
0.135,kW
